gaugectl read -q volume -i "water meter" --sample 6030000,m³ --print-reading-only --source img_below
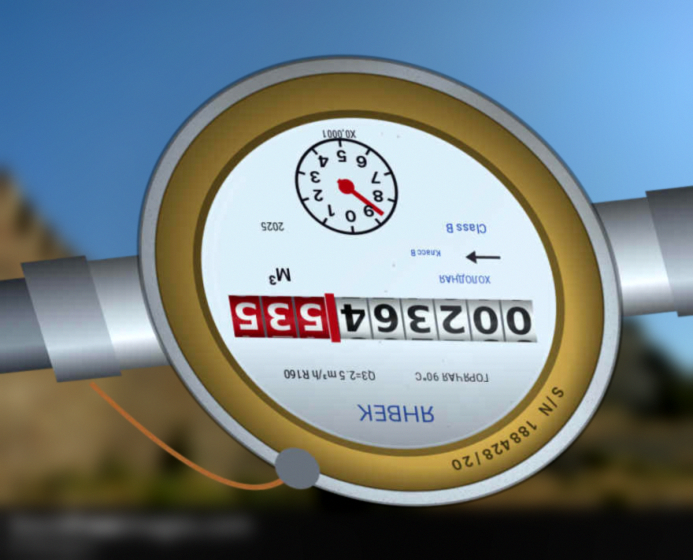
2364.5358,m³
